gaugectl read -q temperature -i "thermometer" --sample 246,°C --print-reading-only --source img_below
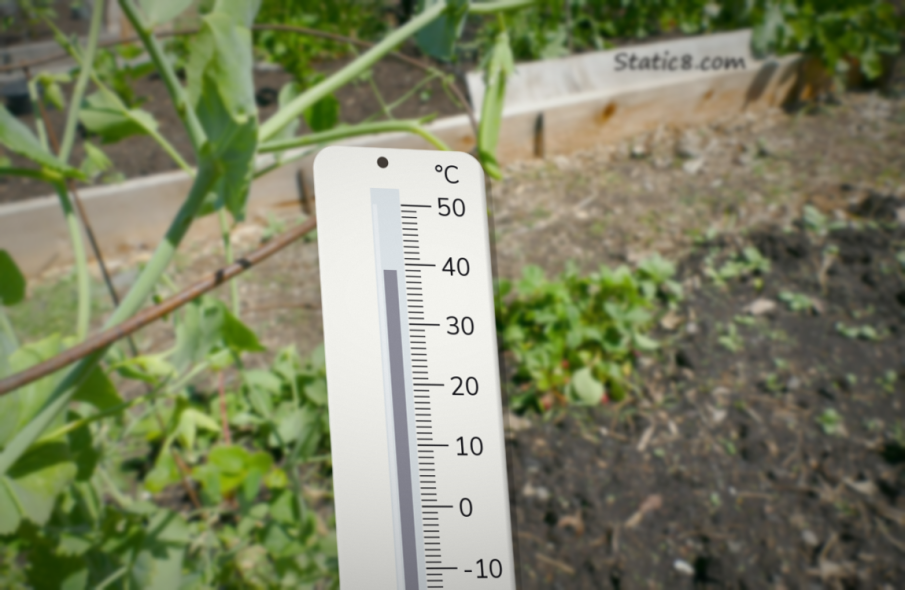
39,°C
